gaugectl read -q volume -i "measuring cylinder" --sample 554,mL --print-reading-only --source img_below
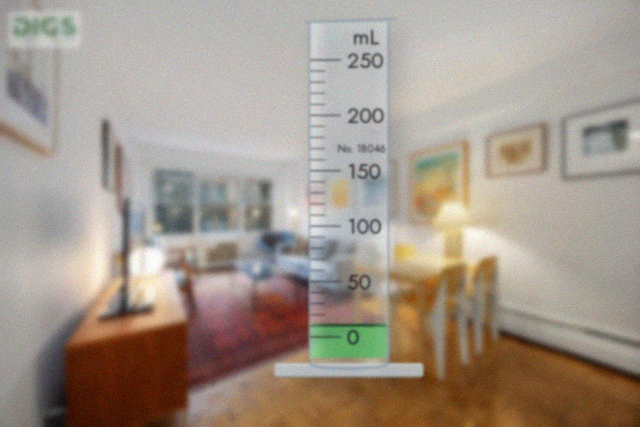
10,mL
